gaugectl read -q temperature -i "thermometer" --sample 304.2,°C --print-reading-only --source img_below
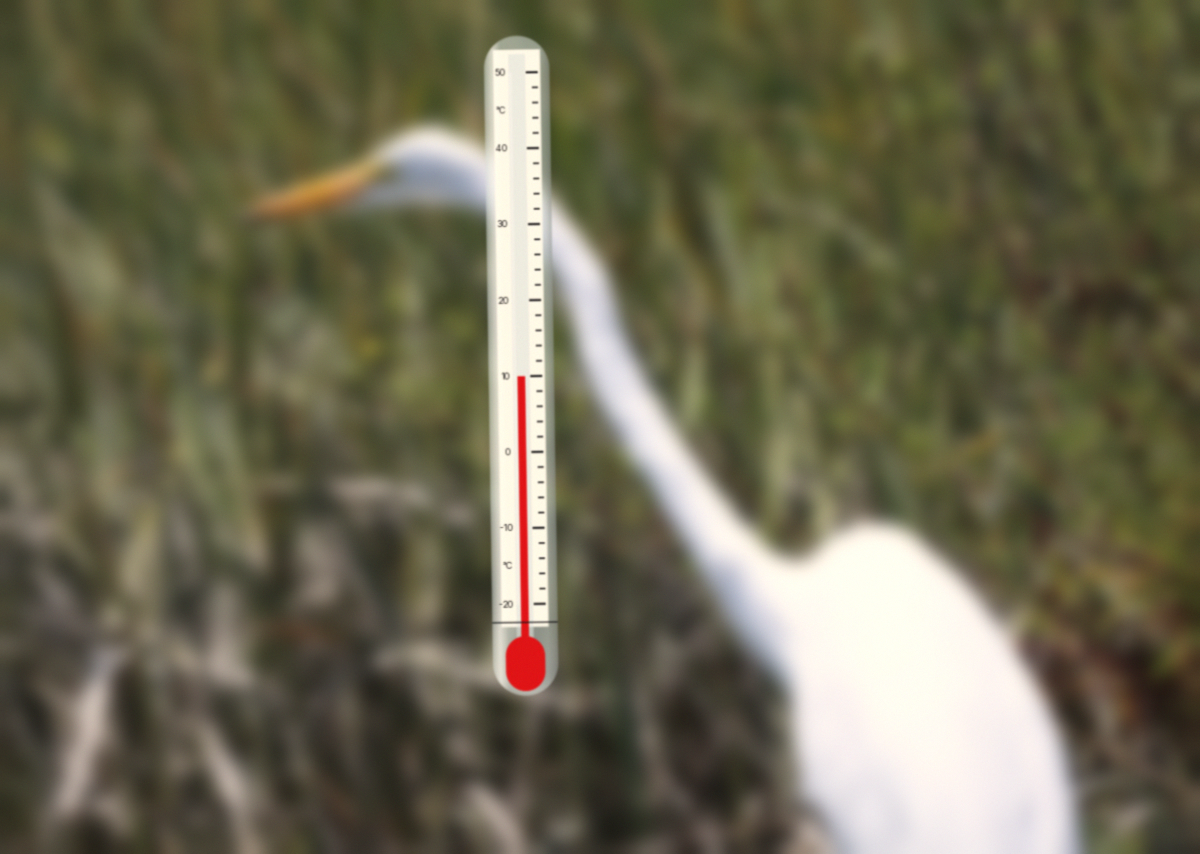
10,°C
